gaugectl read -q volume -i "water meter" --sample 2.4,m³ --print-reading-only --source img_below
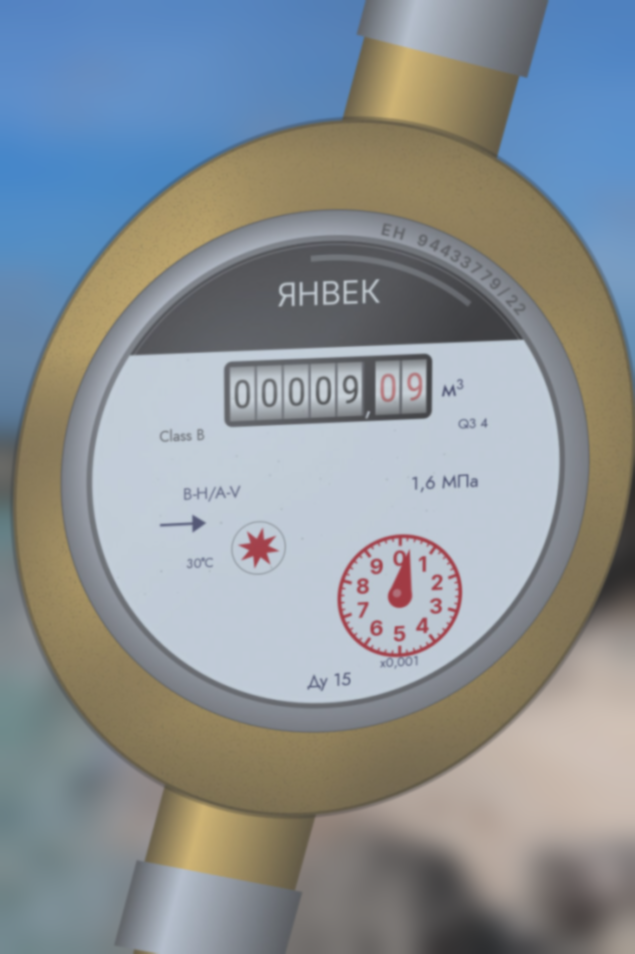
9.090,m³
